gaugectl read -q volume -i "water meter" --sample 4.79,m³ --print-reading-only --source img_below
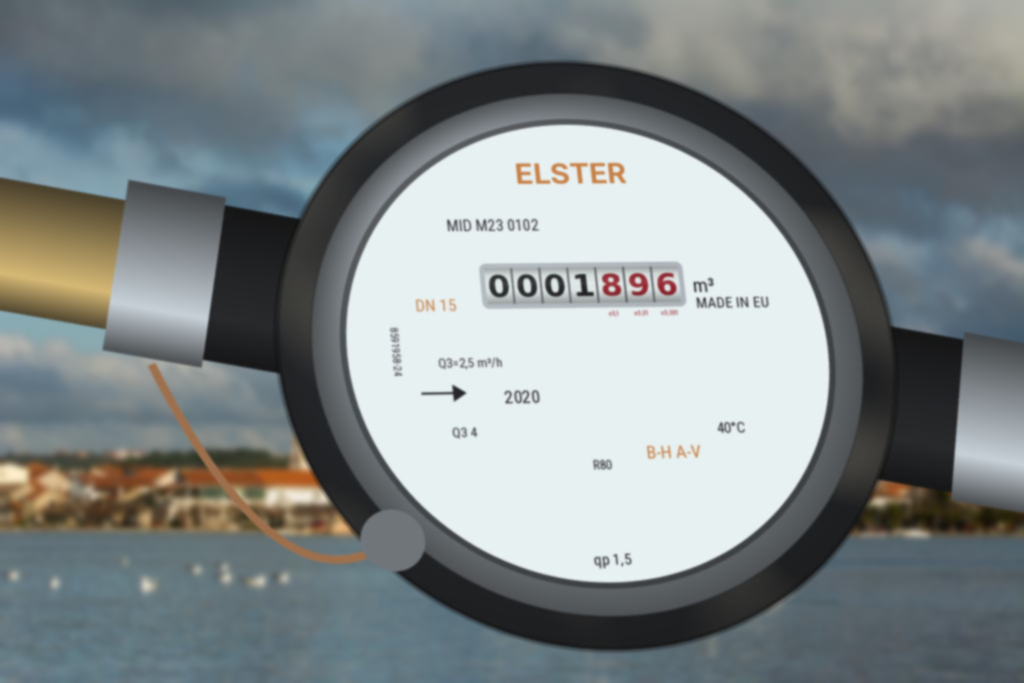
1.896,m³
